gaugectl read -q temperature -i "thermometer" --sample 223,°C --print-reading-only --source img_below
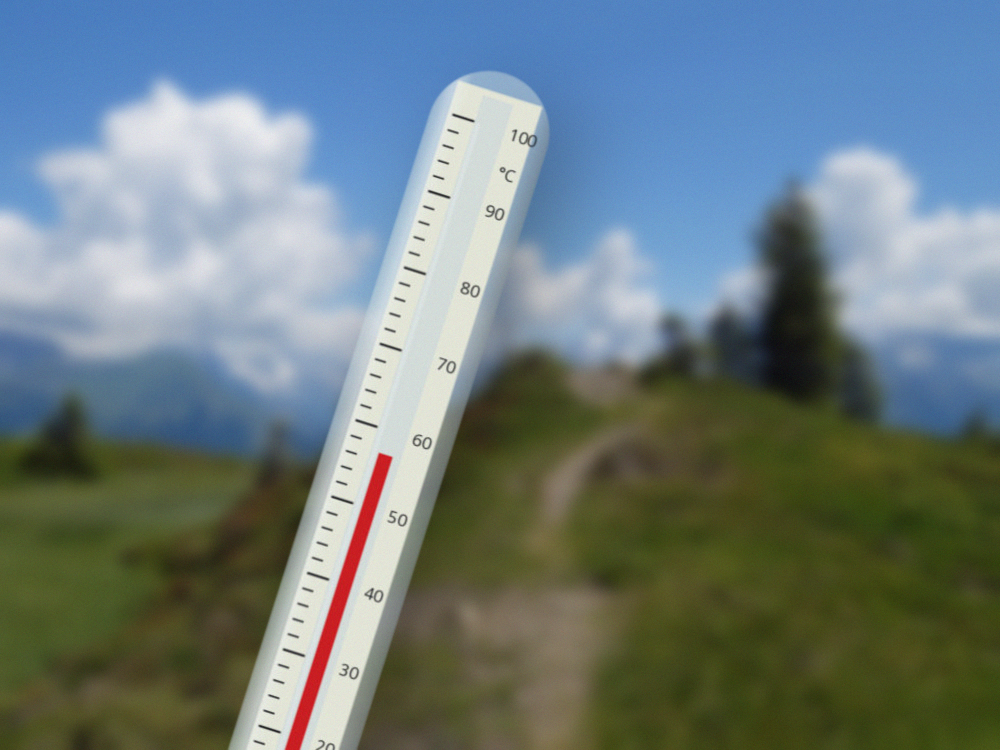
57,°C
